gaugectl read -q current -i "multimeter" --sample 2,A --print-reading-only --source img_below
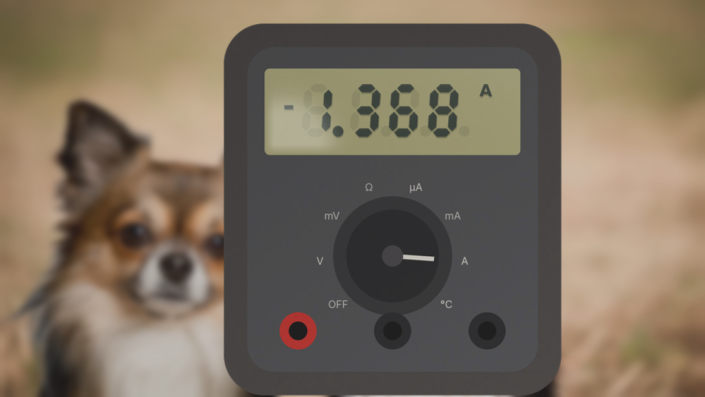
-1.368,A
